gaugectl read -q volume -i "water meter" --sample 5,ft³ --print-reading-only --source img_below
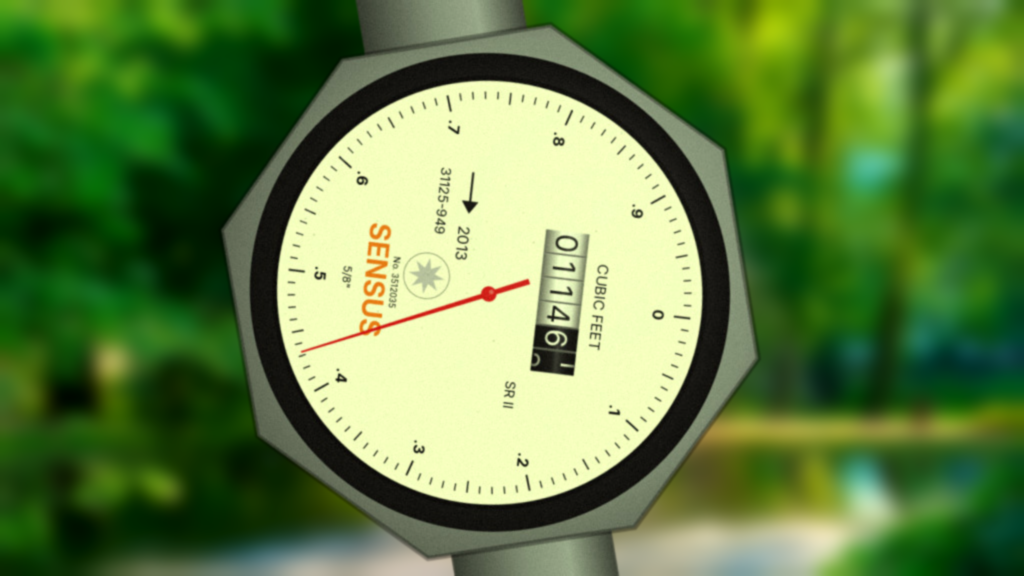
11461.43,ft³
